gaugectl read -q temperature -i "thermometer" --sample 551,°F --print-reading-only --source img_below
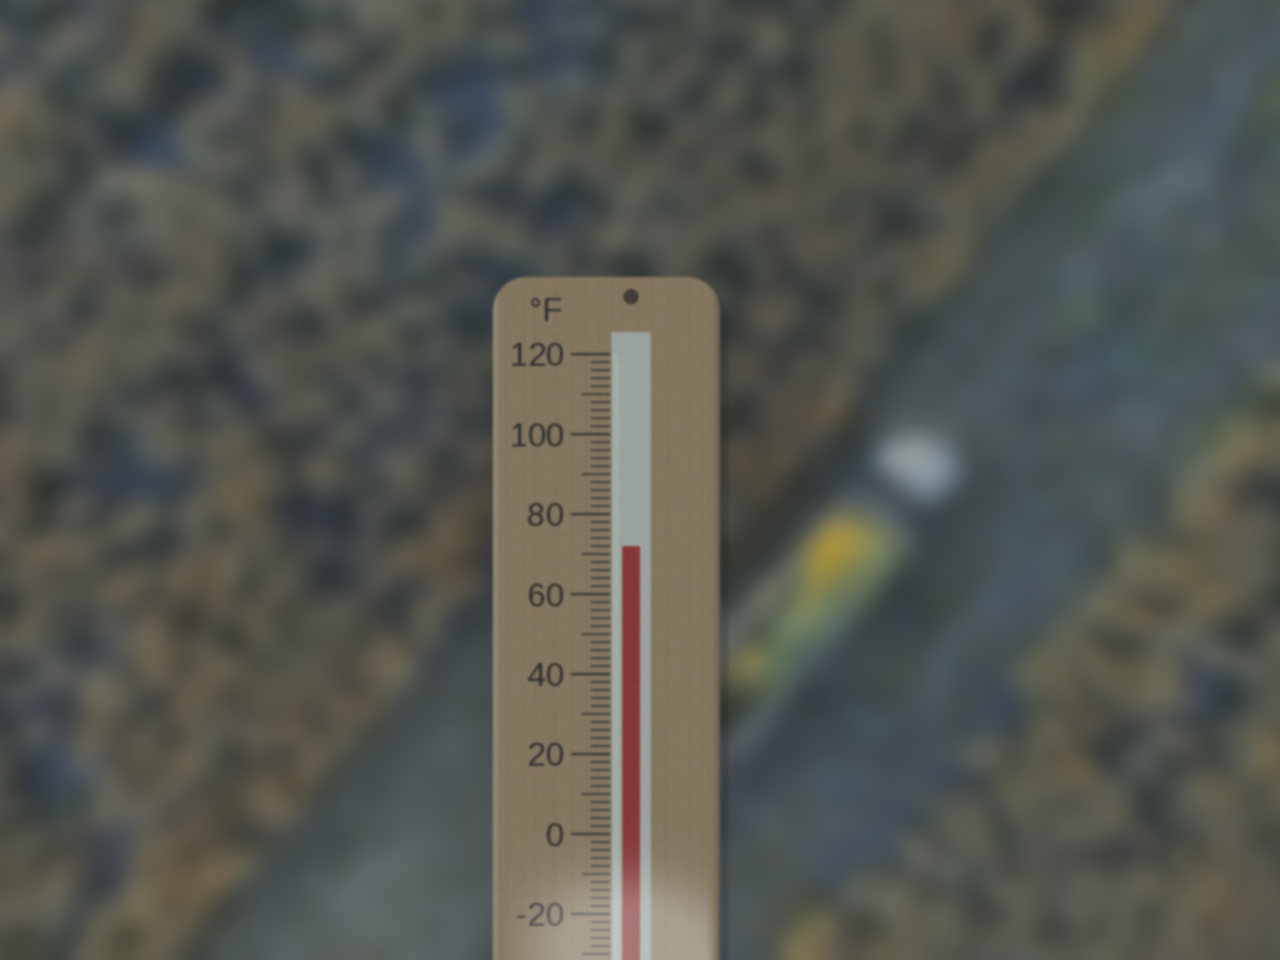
72,°F
